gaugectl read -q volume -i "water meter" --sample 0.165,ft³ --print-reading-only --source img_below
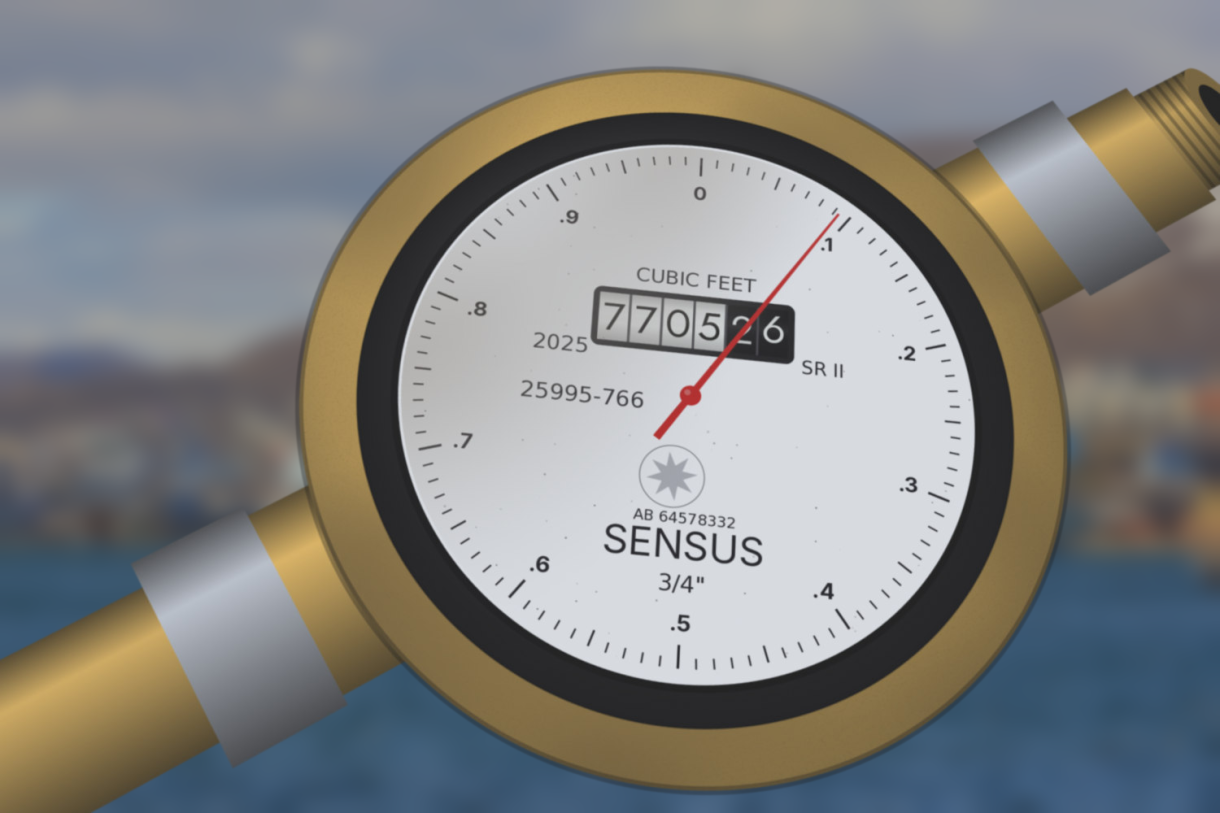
770526.09,ft³
